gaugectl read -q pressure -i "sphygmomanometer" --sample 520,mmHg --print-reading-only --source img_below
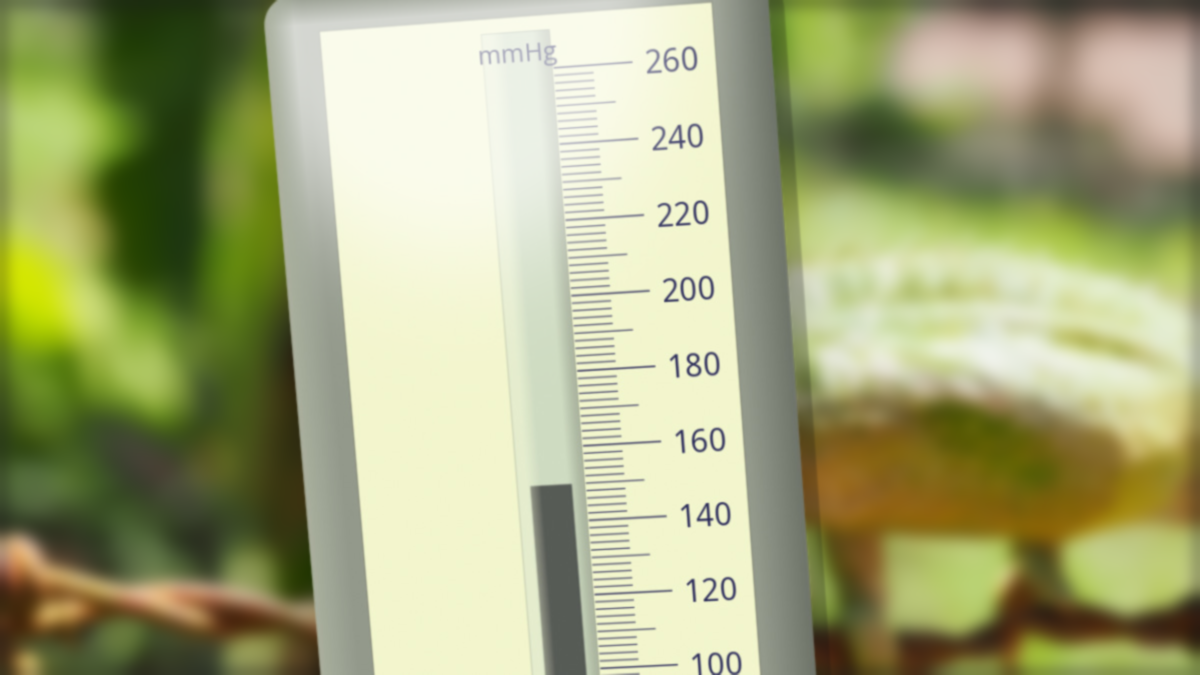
150,mmHg
